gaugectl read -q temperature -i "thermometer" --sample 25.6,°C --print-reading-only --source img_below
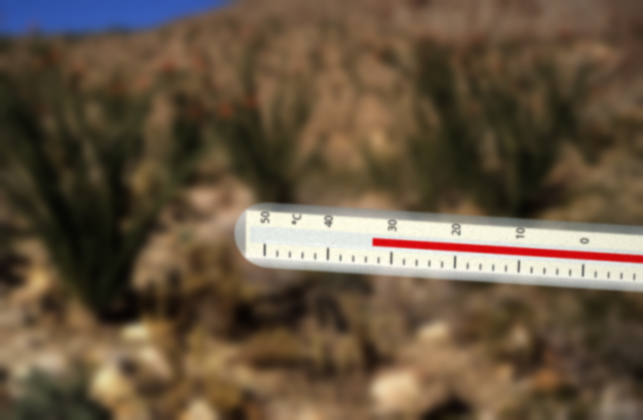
33,°C
